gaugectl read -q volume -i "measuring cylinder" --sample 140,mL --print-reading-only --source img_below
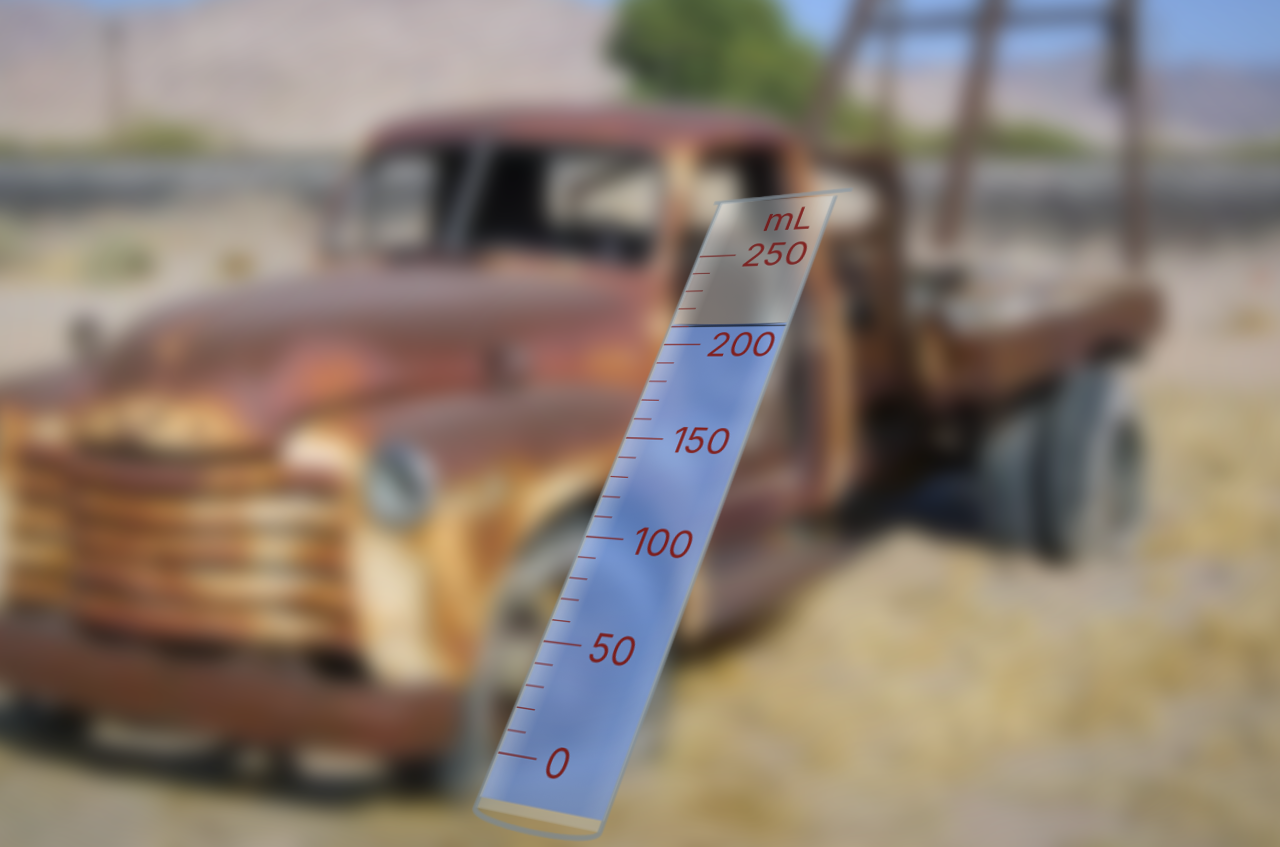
210,mL
